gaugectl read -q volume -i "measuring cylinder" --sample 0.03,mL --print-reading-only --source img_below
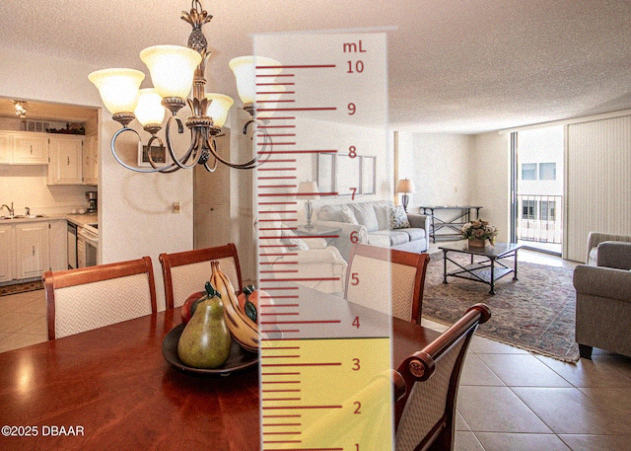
3.6,mL
